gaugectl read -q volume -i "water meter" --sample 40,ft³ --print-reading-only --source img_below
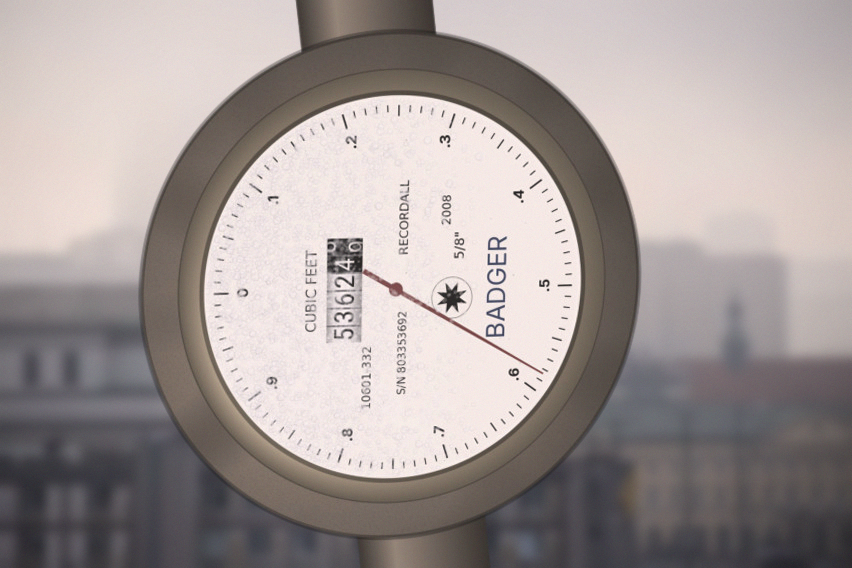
536248.58,ft³
